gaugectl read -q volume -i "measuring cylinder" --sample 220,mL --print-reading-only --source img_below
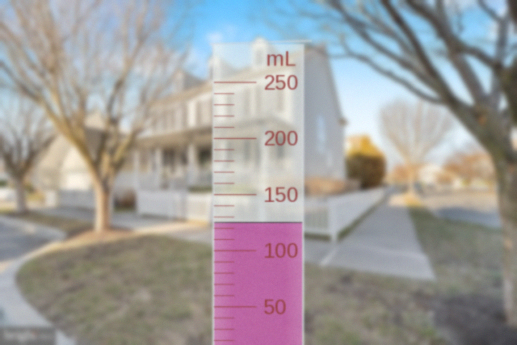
125,mL
